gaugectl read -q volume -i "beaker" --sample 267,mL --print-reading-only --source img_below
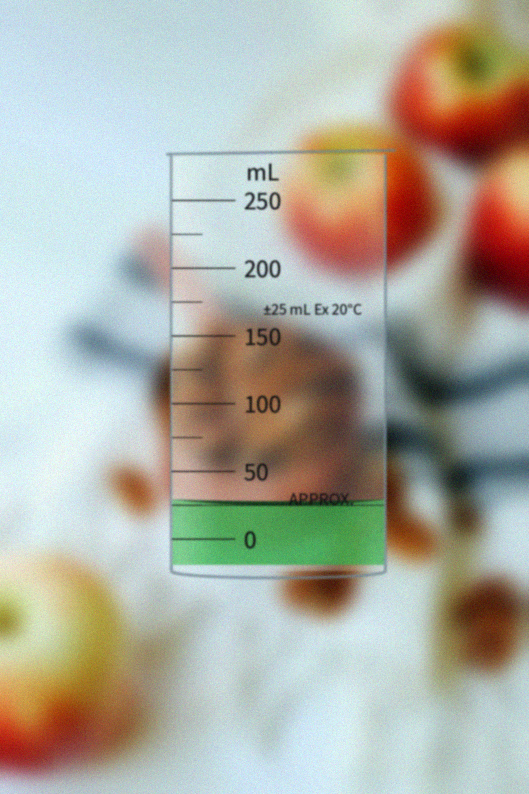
25,mL
